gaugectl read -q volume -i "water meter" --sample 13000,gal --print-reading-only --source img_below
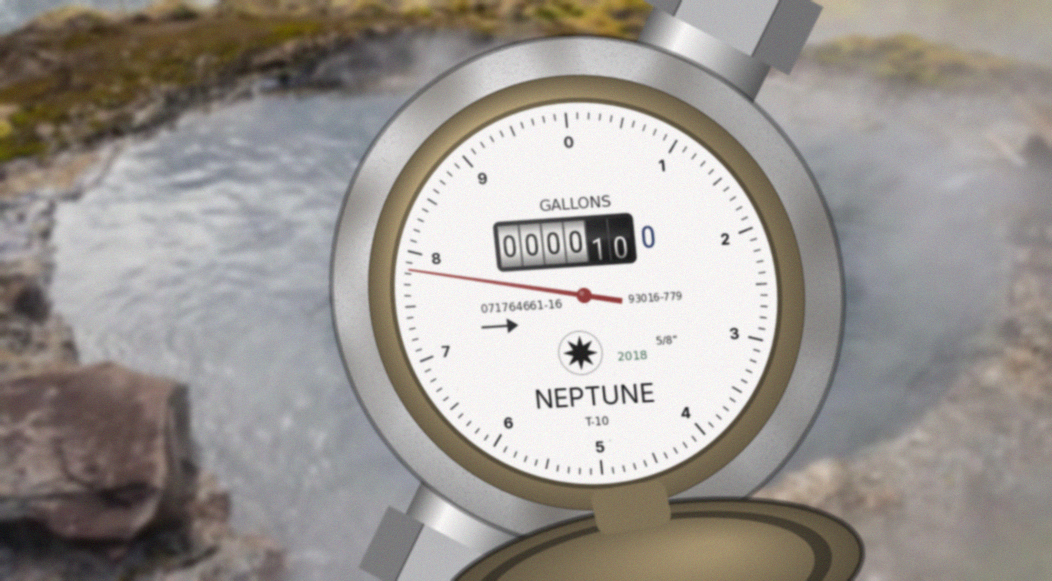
97.8,gal
